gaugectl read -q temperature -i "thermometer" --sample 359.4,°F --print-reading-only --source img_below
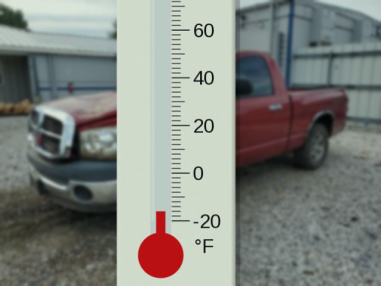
-16,°F
